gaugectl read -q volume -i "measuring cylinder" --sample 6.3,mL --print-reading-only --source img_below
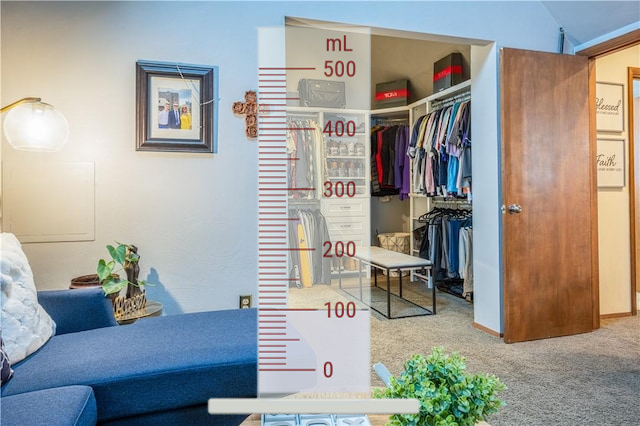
100,mL
